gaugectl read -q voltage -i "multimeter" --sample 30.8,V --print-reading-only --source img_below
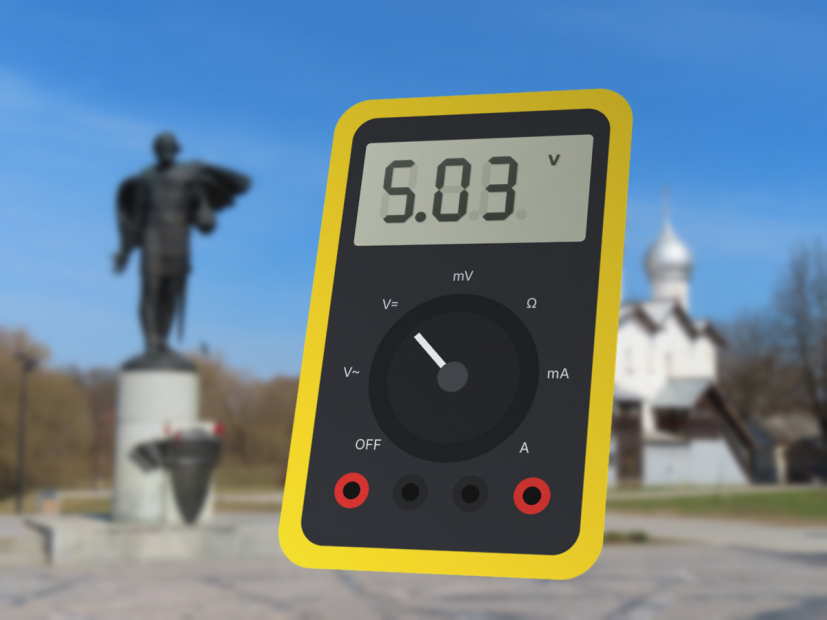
5.03,V
